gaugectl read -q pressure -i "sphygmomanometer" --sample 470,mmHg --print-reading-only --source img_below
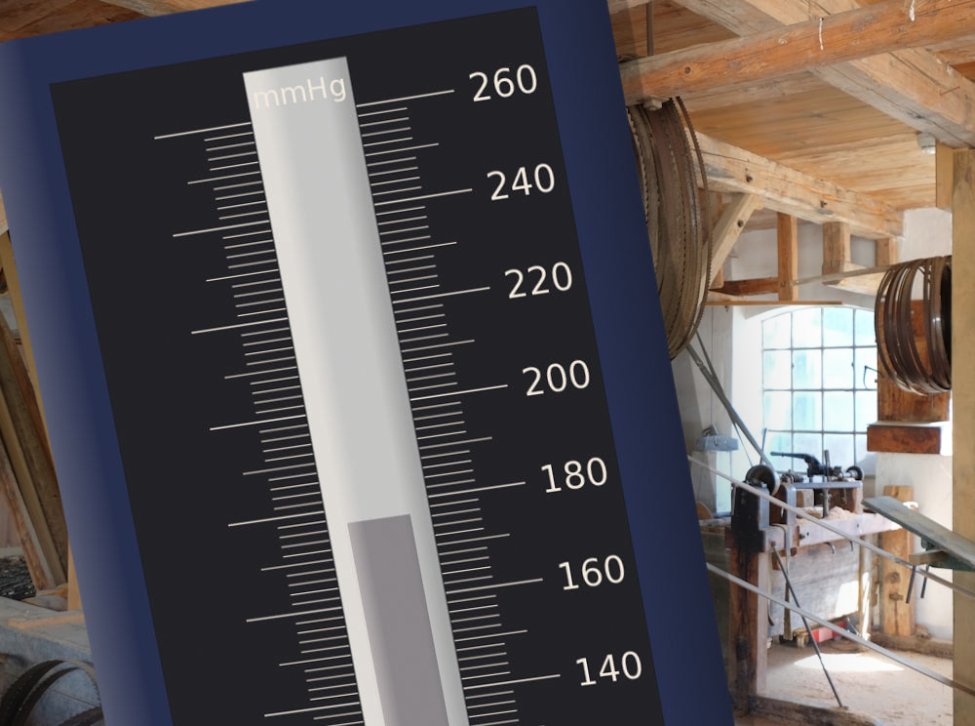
177,mmHg
